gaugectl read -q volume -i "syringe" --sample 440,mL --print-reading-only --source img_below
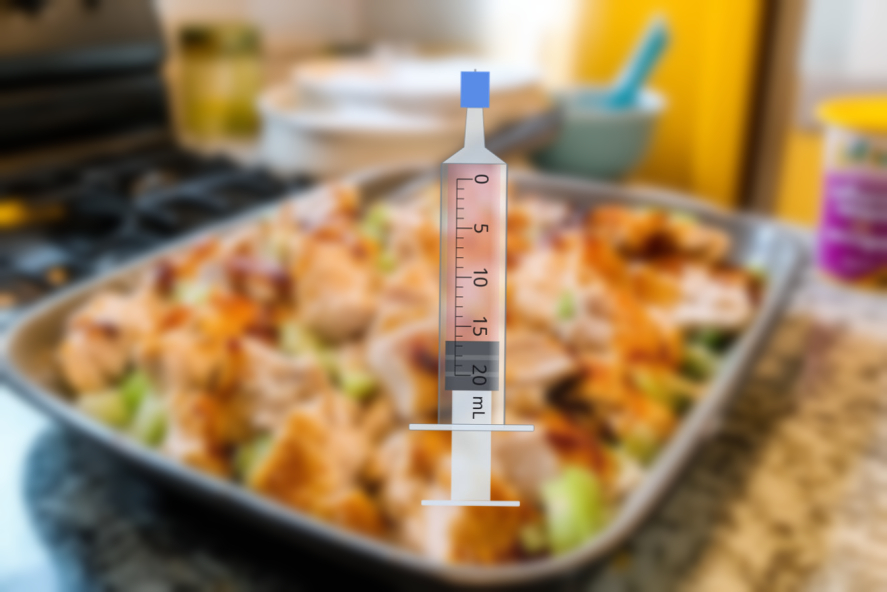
16.5,mL
